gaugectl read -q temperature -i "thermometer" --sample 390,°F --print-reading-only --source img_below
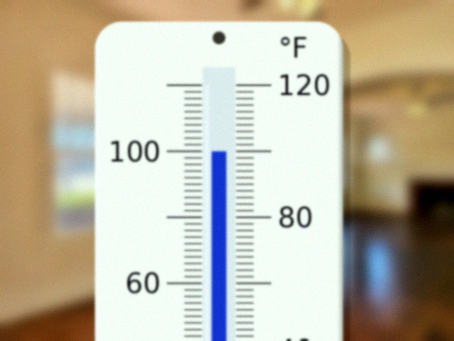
100,°F
